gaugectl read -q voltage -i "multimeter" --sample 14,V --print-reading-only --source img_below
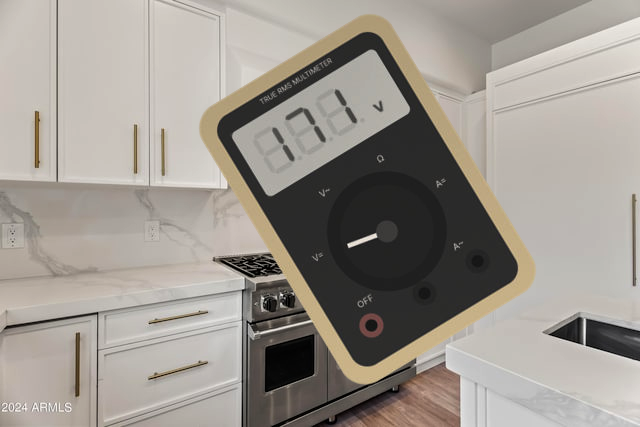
171,V
